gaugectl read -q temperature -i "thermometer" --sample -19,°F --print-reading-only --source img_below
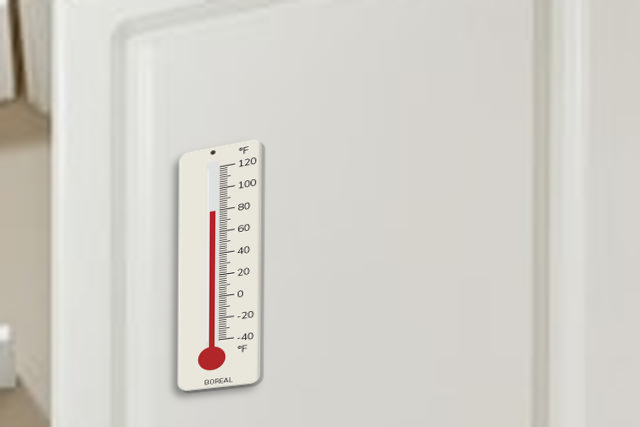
80,°F
